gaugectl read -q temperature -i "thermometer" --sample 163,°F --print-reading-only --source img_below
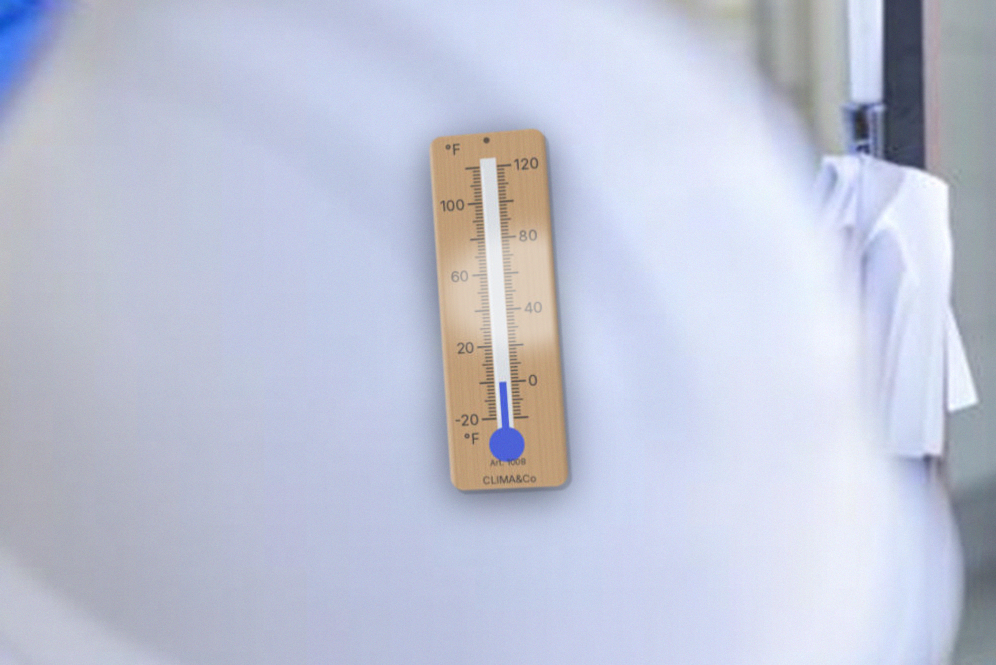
0,°F
